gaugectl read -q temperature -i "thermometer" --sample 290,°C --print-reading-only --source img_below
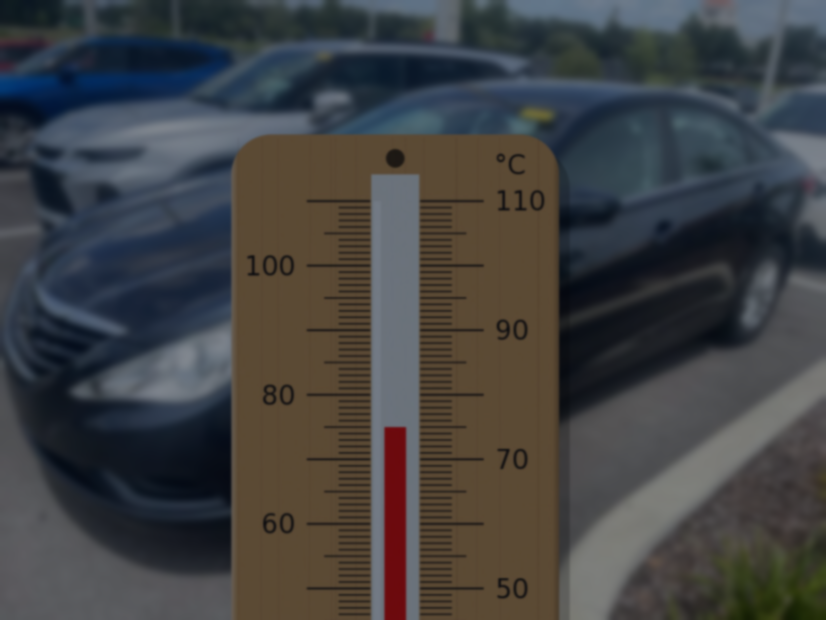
75,°C
